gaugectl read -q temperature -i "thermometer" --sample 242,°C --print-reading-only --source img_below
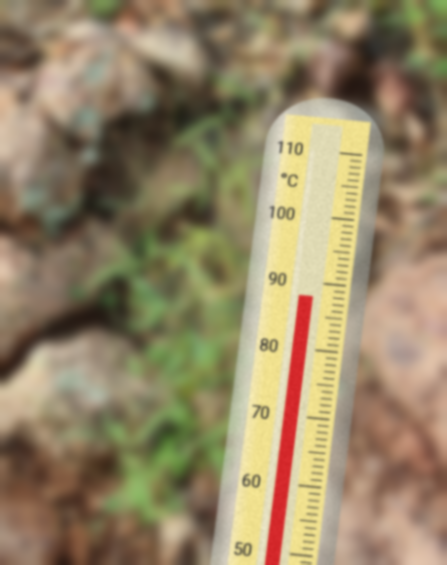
88,°C
